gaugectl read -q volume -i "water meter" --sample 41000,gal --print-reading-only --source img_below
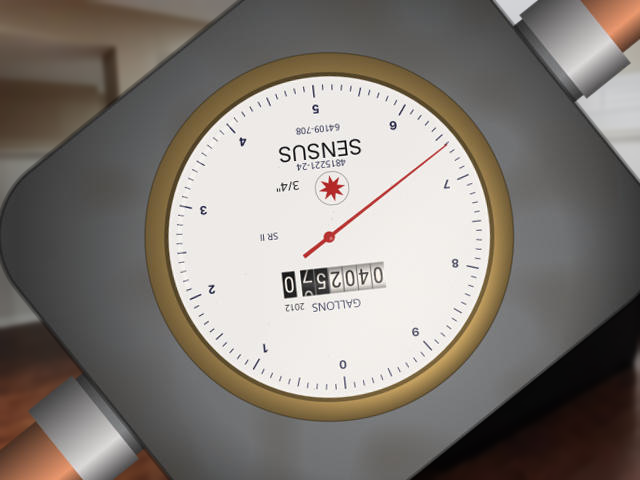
402566.6,gal
